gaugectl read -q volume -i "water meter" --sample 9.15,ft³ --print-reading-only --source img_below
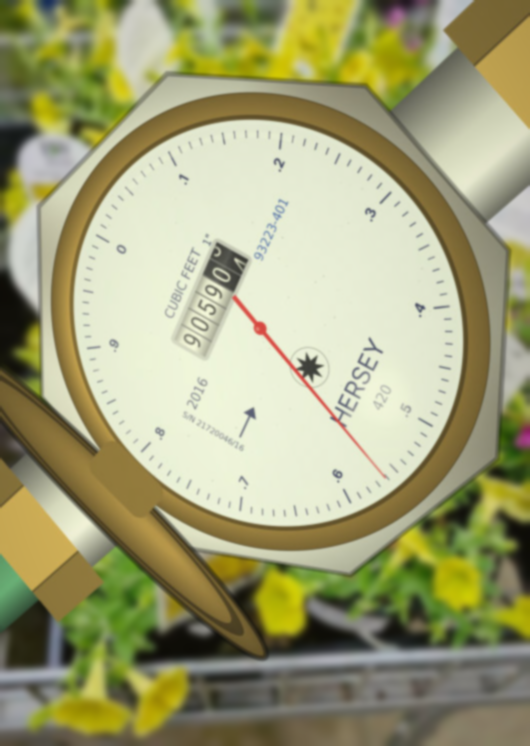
905903.56,ft³
